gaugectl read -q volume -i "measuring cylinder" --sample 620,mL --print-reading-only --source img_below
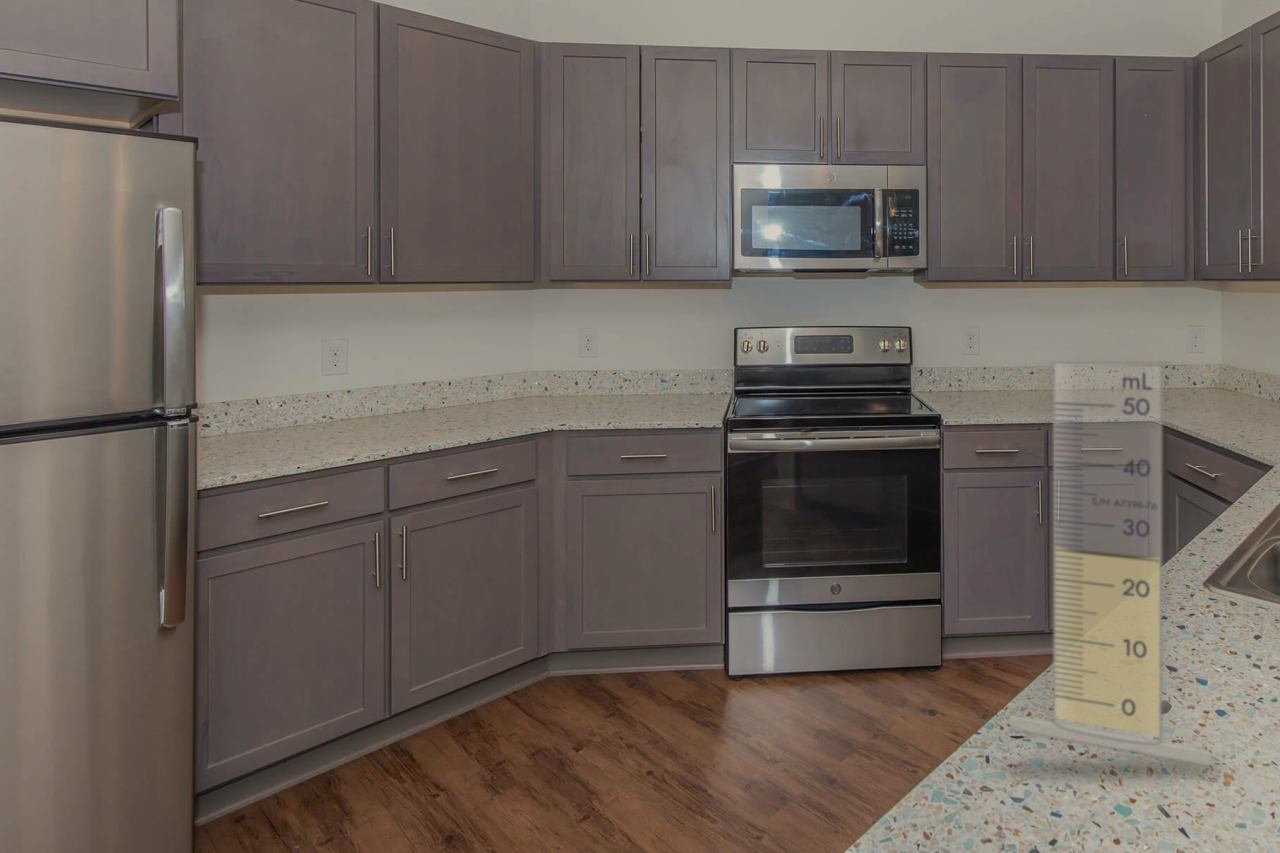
25,mL
